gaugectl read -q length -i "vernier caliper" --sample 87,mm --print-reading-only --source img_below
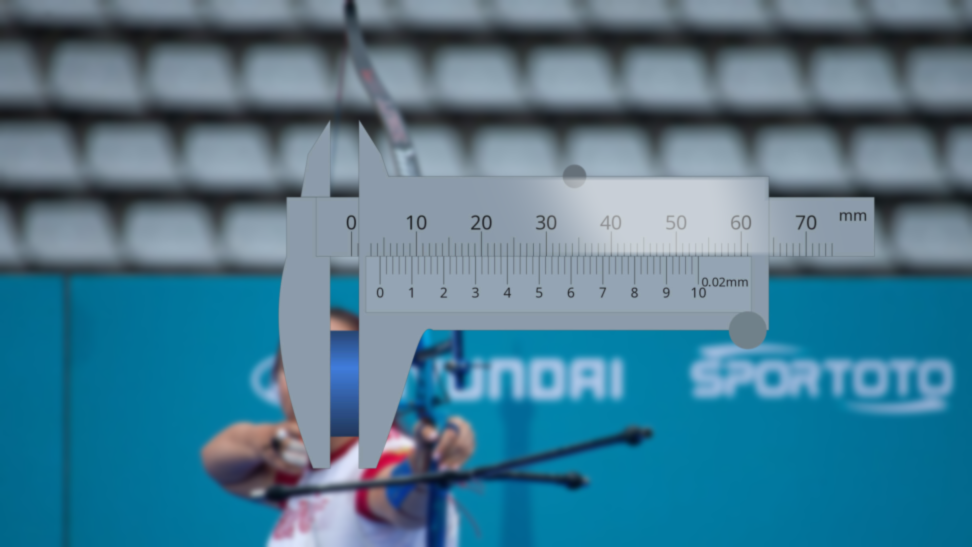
4.4,mm
